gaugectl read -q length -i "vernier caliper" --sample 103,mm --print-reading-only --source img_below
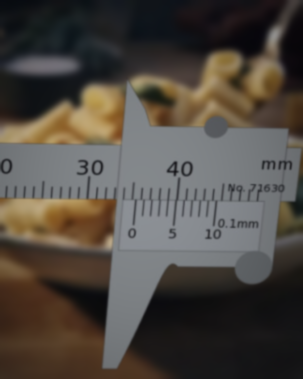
35.4,mm
